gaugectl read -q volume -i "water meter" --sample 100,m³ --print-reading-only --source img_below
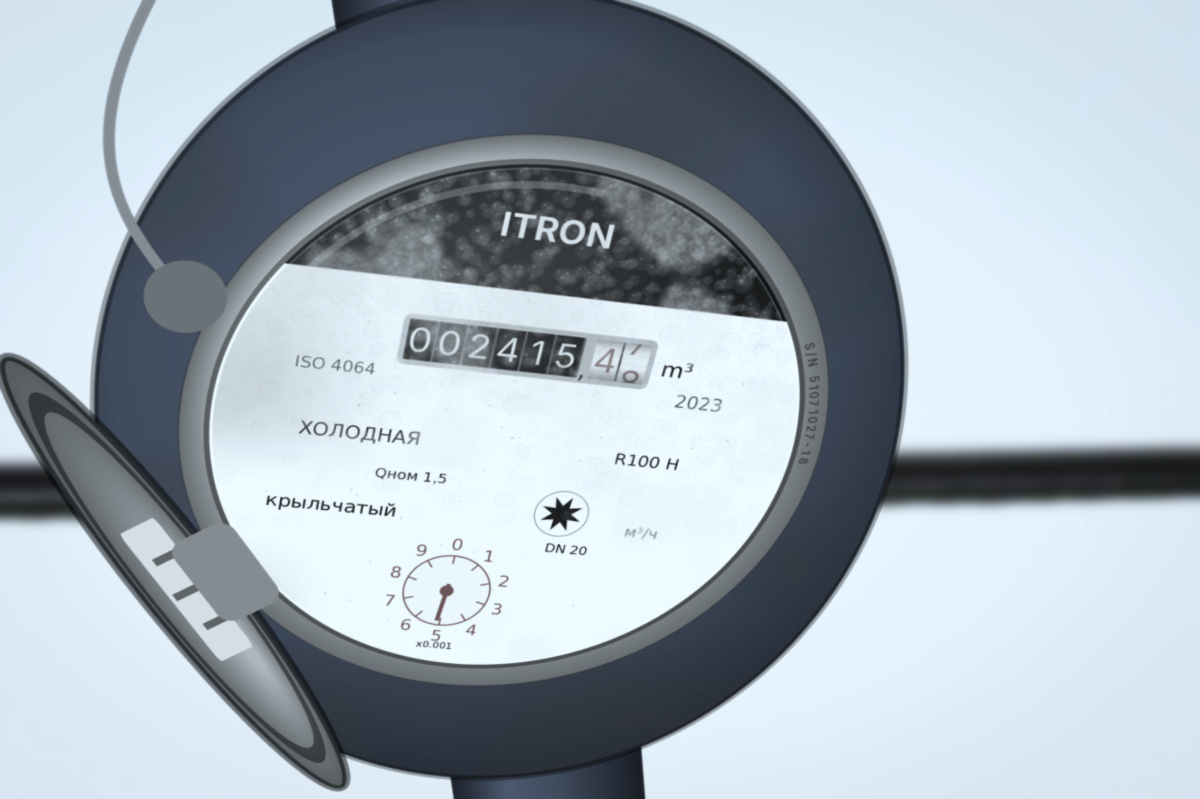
2415.475,m³
